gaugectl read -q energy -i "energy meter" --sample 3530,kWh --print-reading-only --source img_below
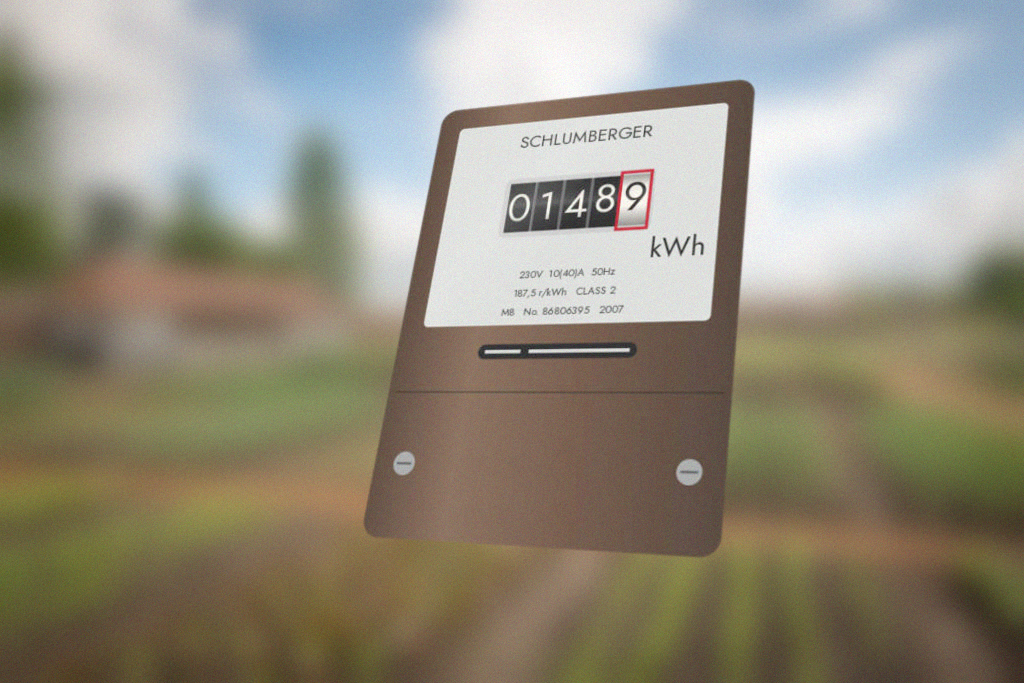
148.9,kWh
